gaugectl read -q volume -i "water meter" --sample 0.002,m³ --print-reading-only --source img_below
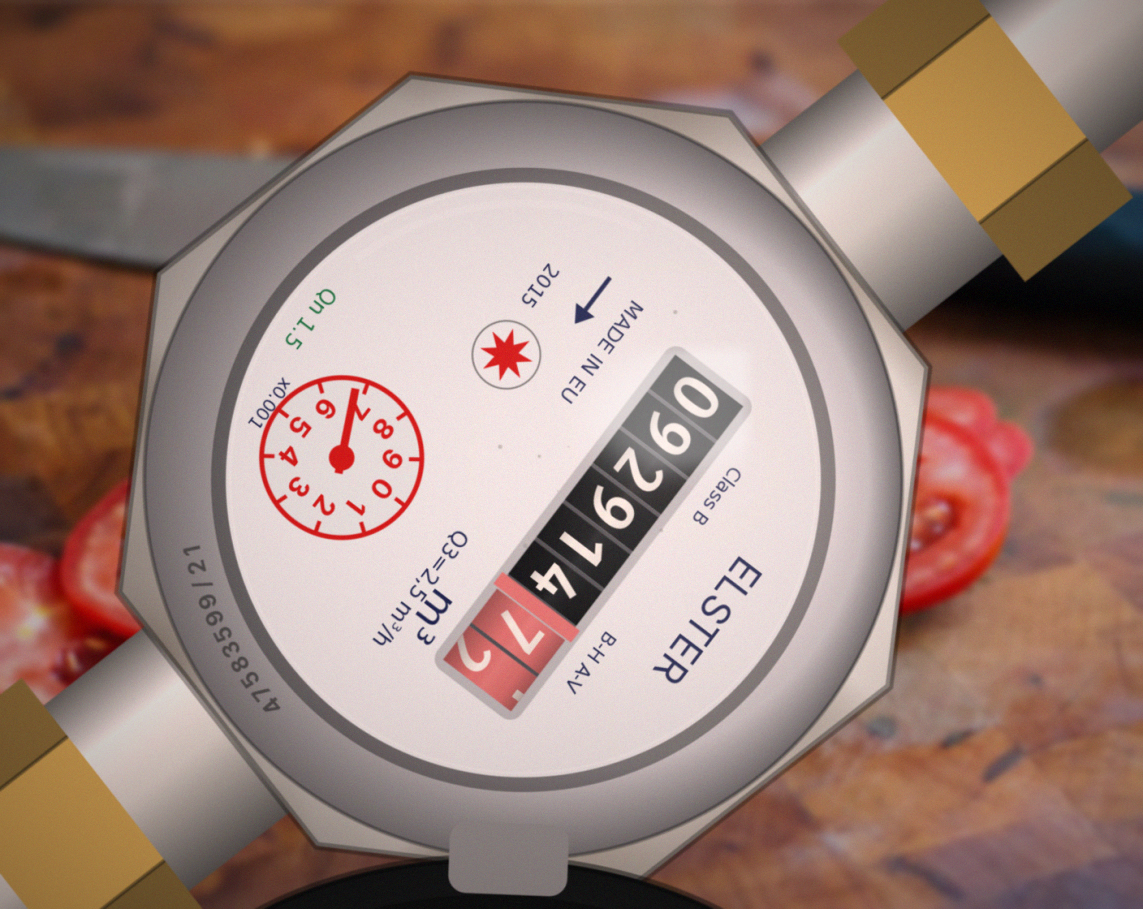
92914.716,m³
